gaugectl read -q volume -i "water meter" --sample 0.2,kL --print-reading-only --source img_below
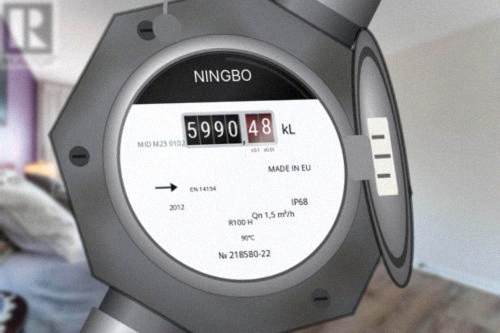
5990.48,kL
